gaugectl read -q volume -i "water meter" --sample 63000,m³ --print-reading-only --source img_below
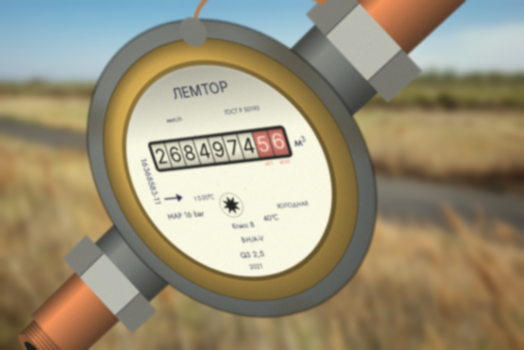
2684974.56,m³
